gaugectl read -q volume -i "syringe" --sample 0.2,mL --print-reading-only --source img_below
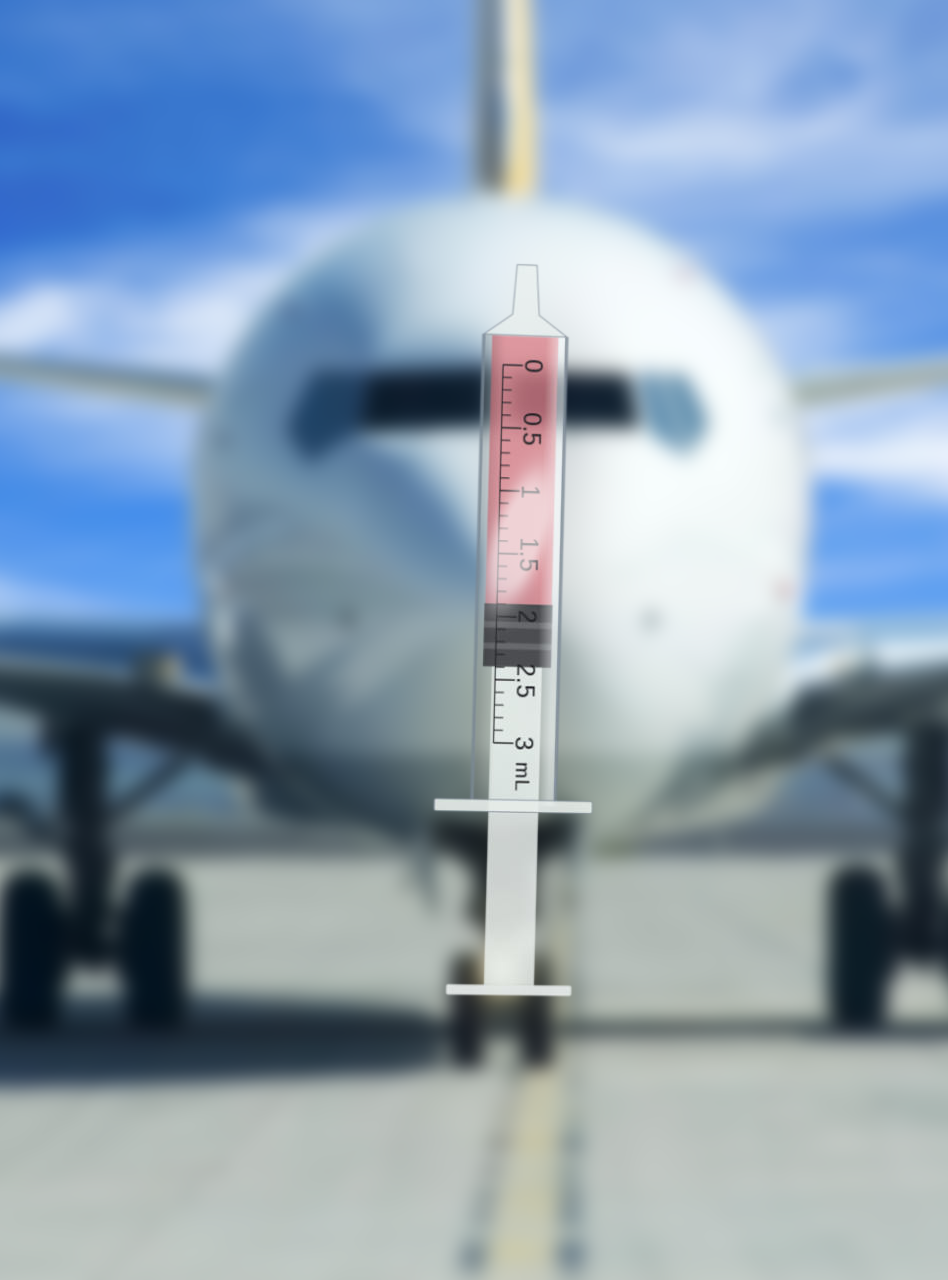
1.9,mL
